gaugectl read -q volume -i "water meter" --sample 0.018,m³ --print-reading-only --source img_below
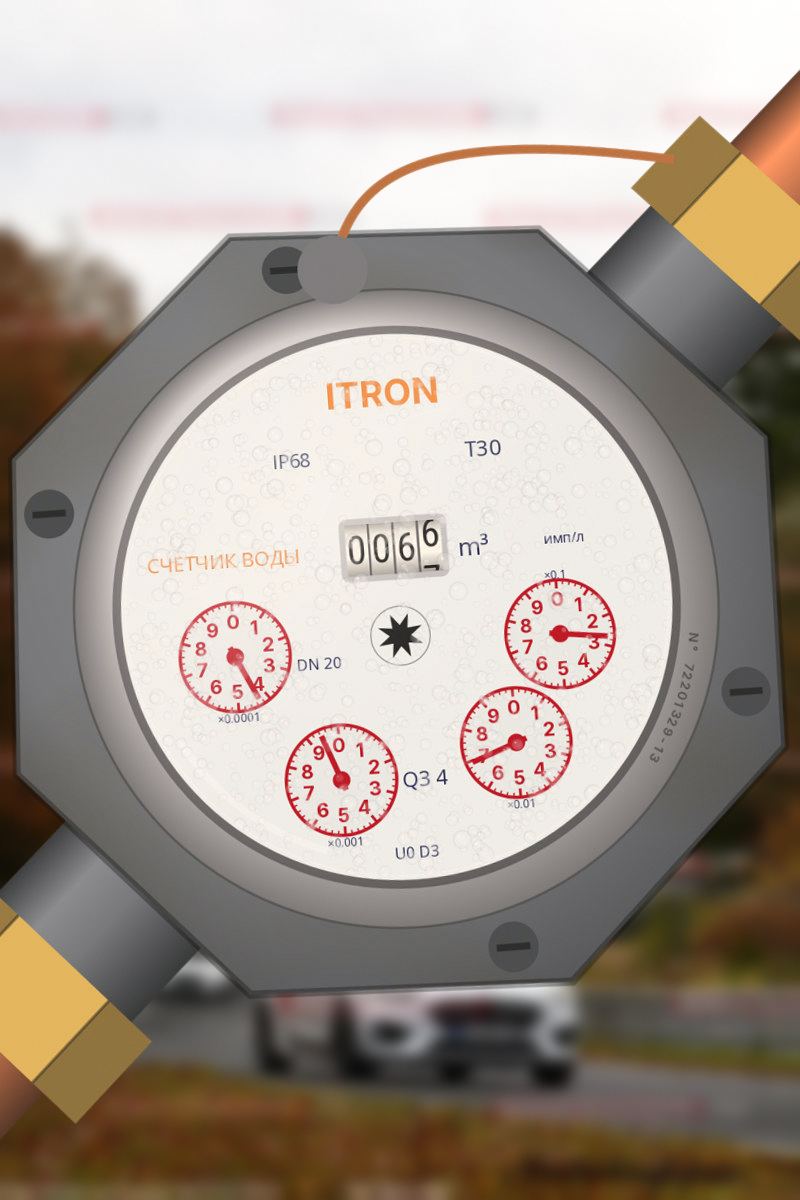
66.2694,m³
